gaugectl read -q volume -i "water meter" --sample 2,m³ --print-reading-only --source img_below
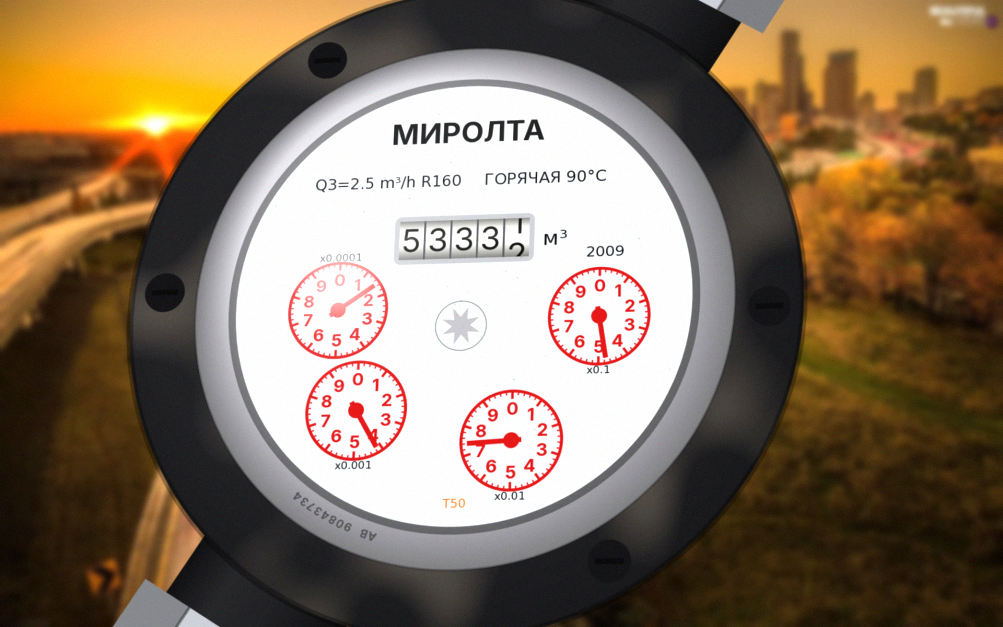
53331.4741,m³
